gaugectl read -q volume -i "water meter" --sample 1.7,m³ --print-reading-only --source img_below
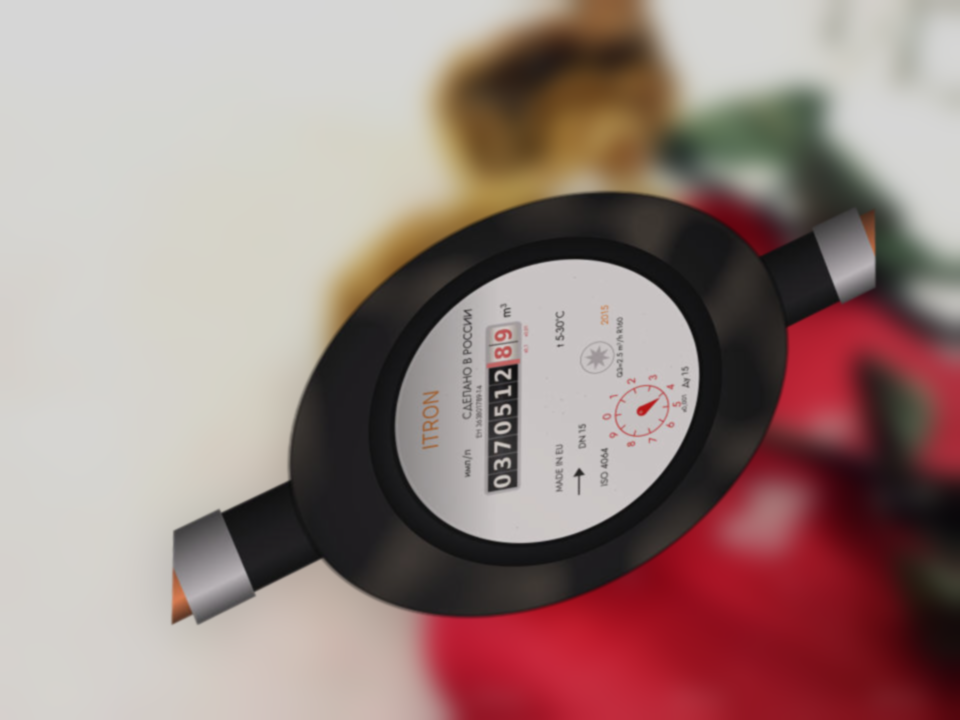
370512.894,m³
